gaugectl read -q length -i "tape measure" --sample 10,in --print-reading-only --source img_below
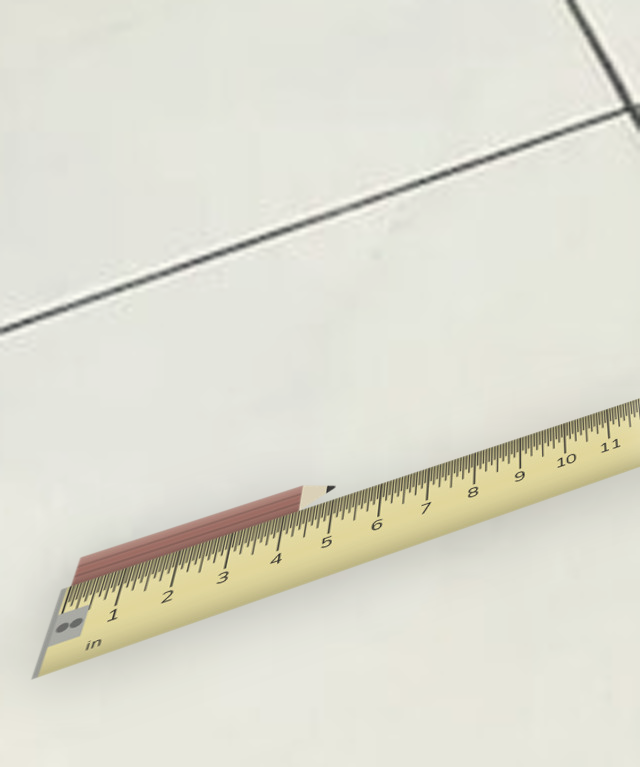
5,in
